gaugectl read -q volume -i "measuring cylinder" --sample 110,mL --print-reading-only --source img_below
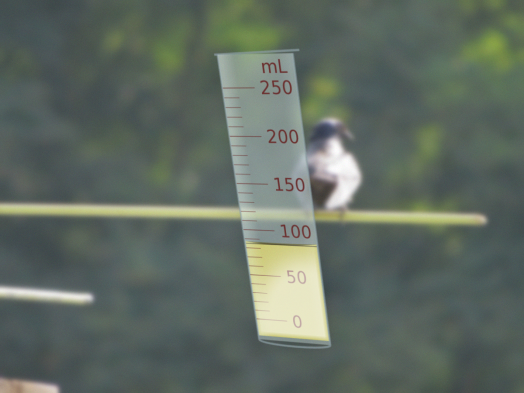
85,mL
